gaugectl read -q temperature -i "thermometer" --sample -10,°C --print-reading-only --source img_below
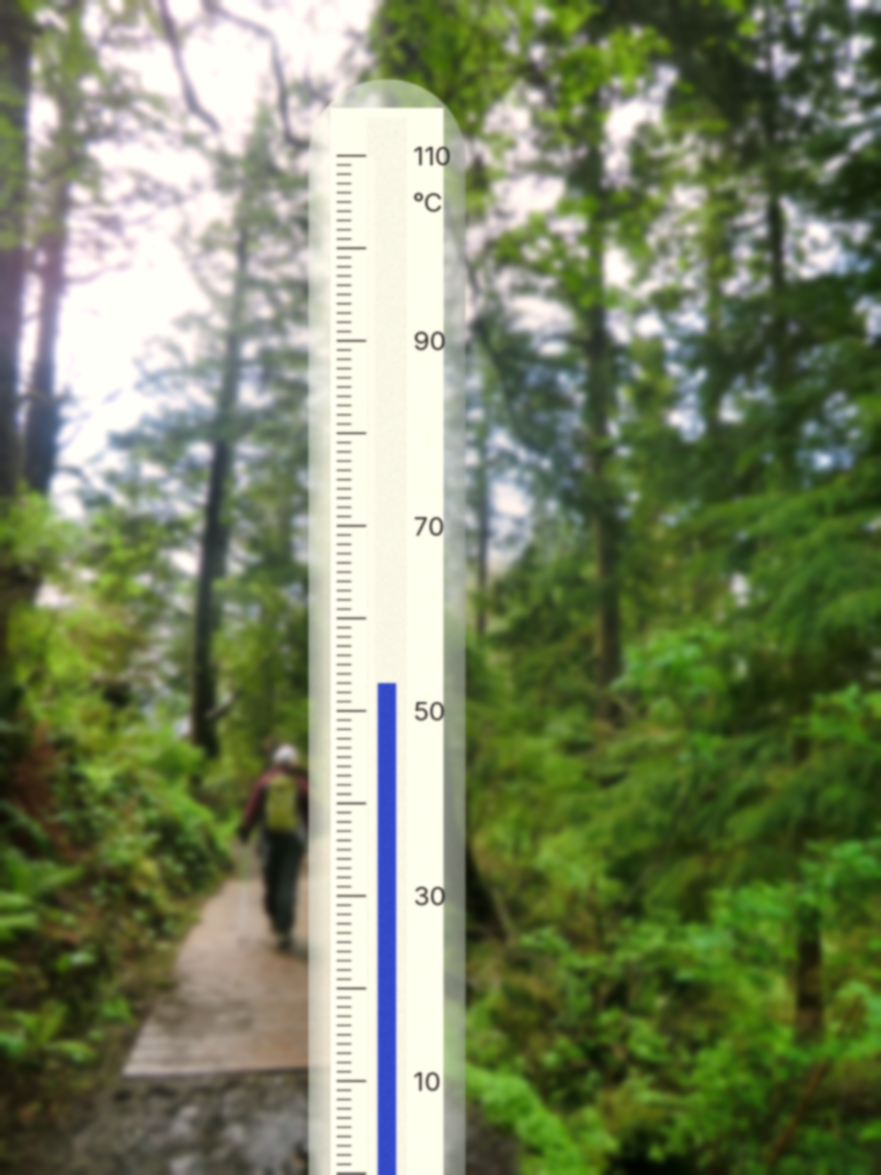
53,°C
